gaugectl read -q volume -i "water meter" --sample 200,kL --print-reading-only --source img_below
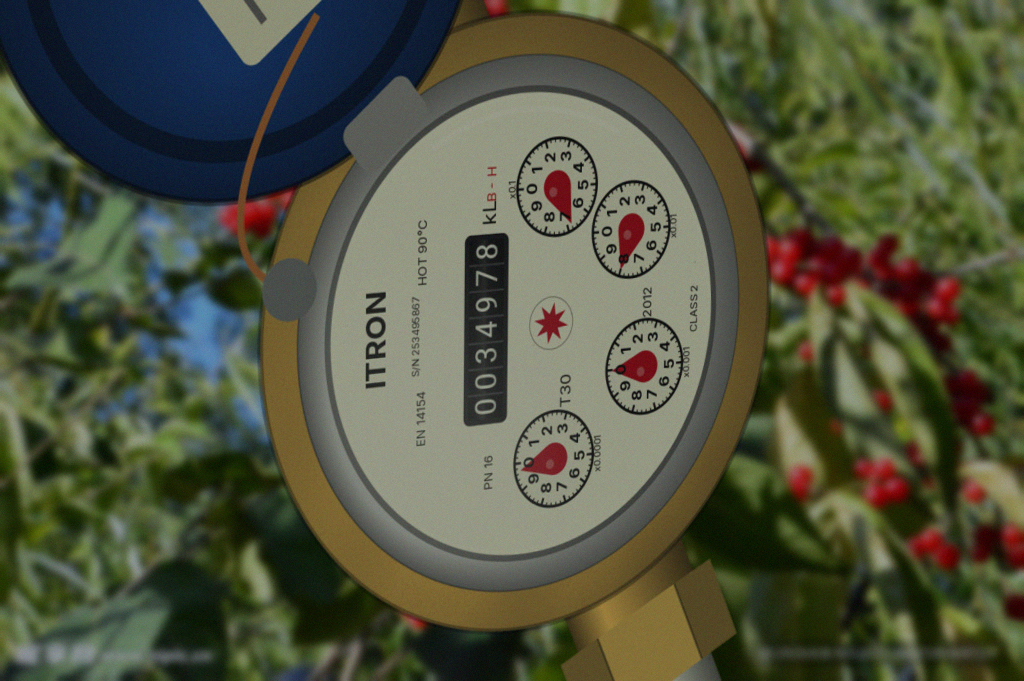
34978.6799,kL
